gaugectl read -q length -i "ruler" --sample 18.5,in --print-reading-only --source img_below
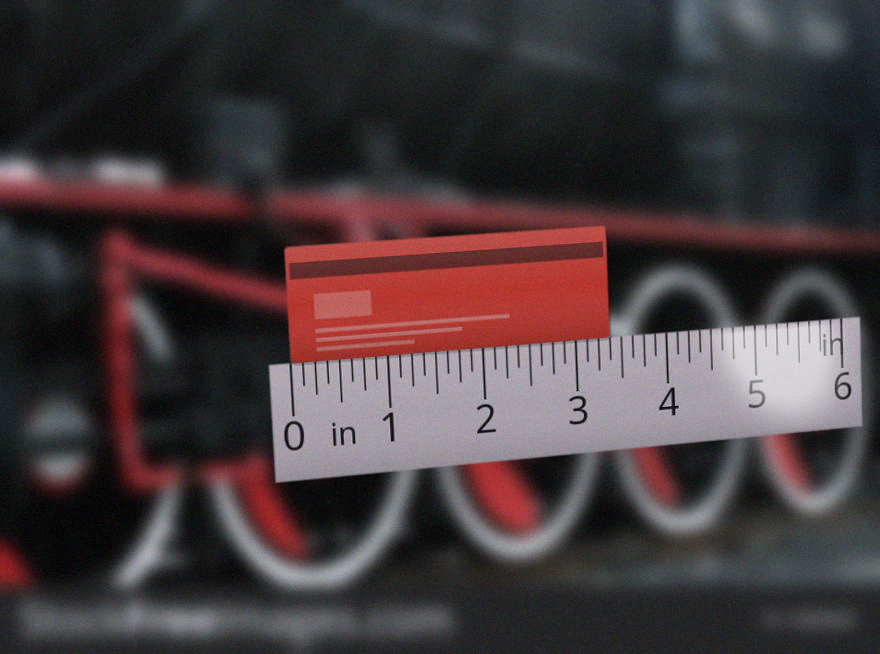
3.375,in
